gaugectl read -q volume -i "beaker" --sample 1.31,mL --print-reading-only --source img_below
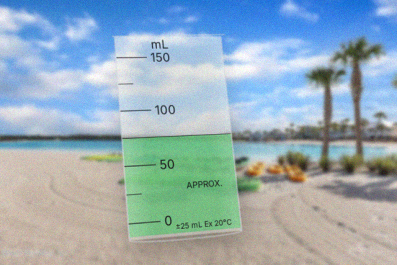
75,mL
